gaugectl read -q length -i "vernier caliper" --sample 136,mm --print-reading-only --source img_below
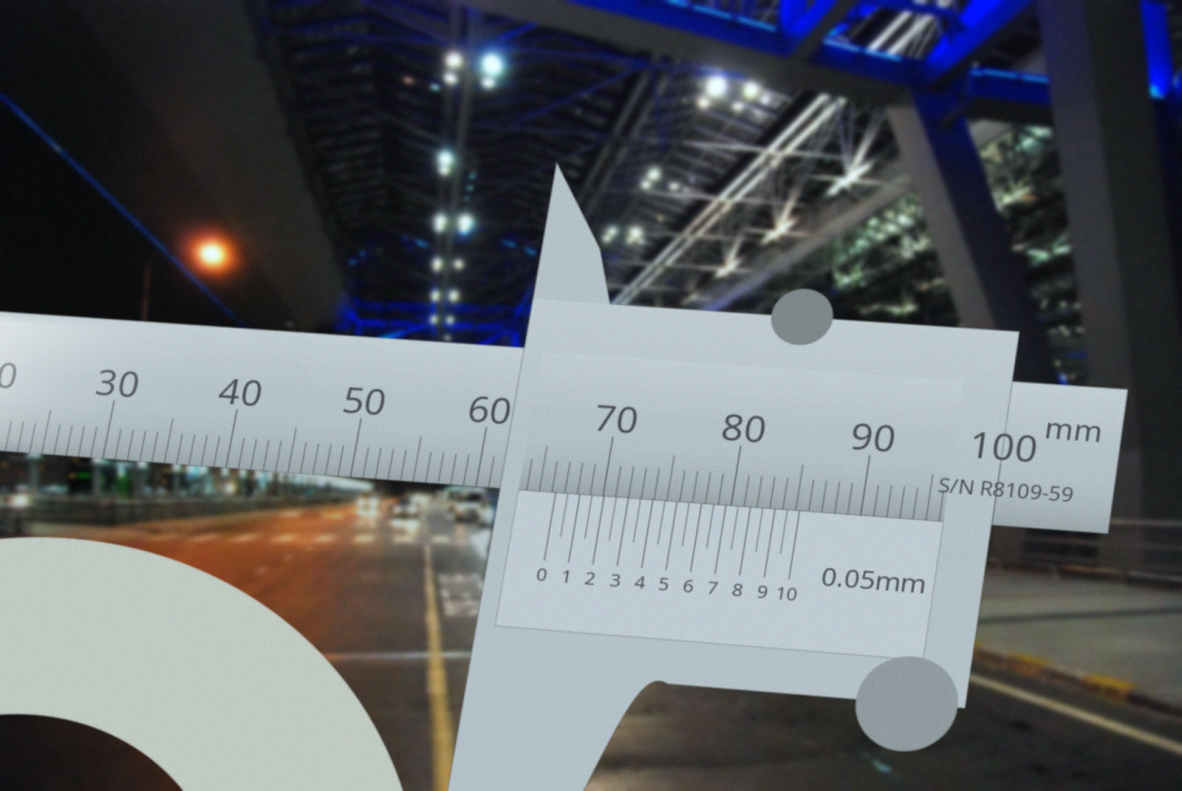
66.3,mm
